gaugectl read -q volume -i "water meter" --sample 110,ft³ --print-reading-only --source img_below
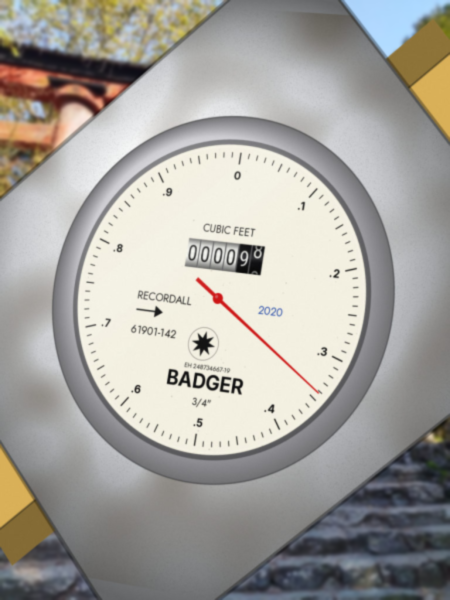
98.34,ft³
